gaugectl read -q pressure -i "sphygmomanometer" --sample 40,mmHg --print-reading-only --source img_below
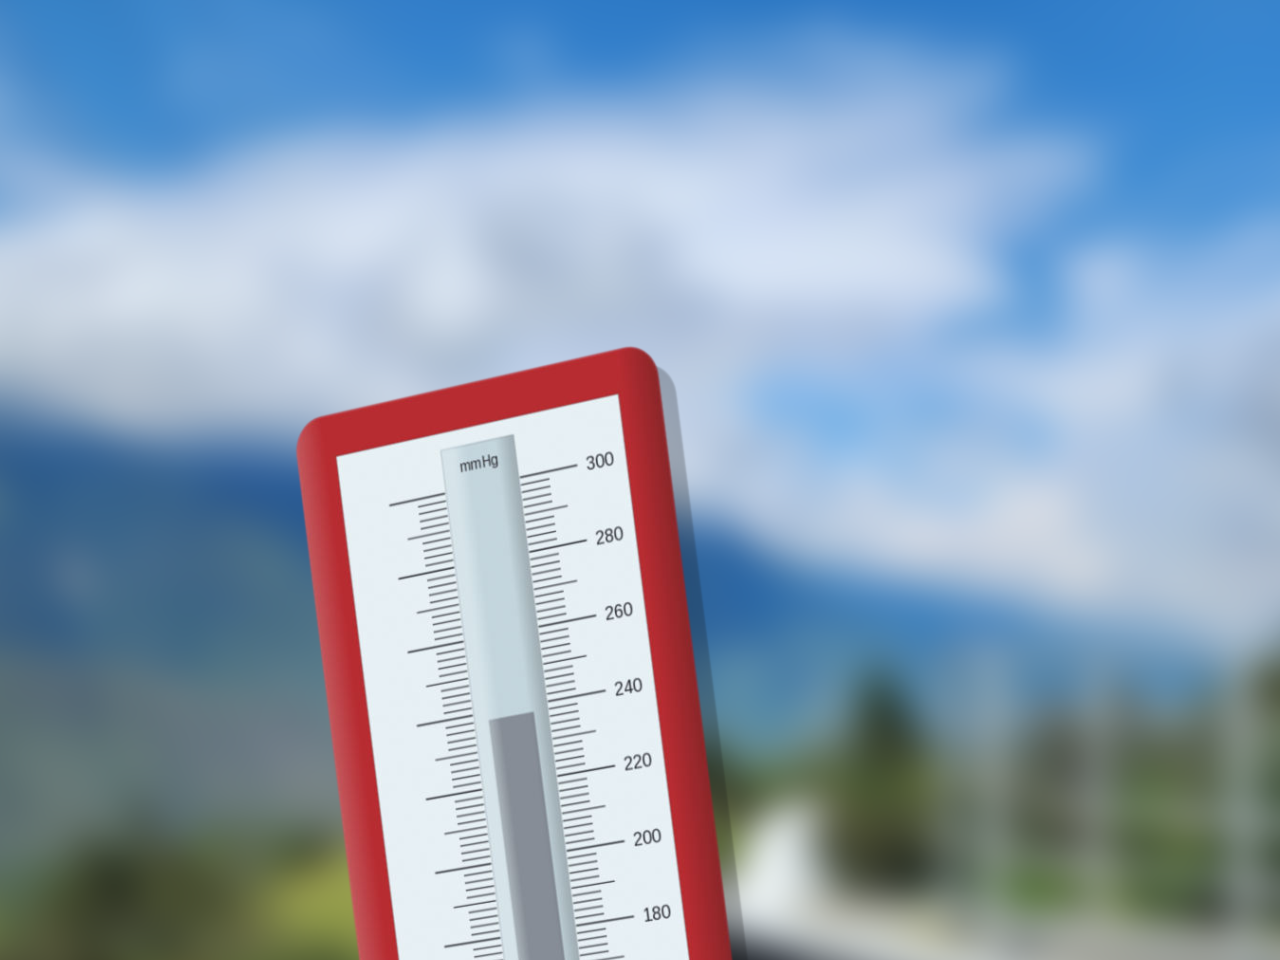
238,mmHg
